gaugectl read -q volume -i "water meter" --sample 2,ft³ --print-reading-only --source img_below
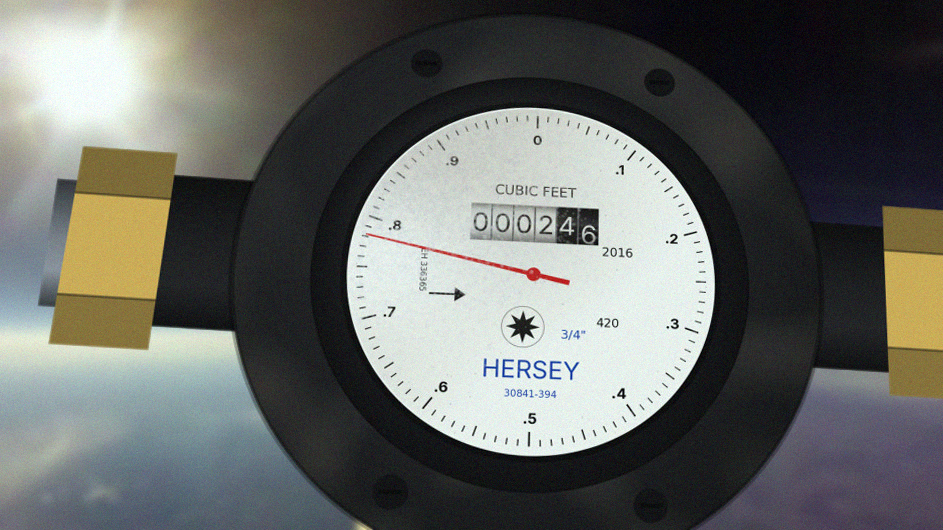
245.78,ft³
